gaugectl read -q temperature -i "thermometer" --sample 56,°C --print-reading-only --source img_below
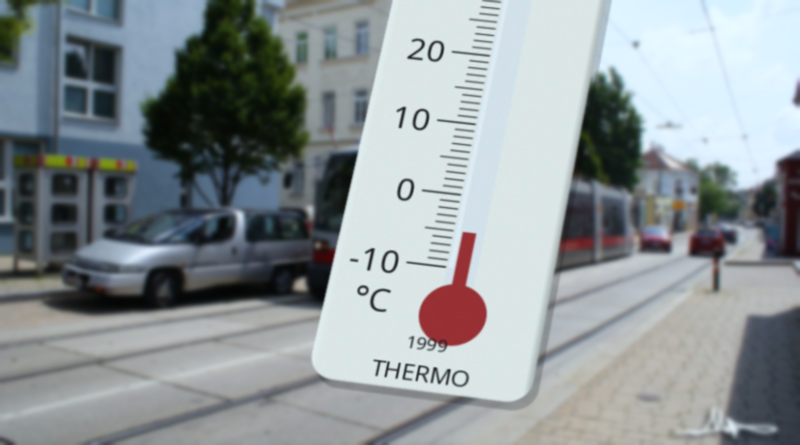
-5,°C
